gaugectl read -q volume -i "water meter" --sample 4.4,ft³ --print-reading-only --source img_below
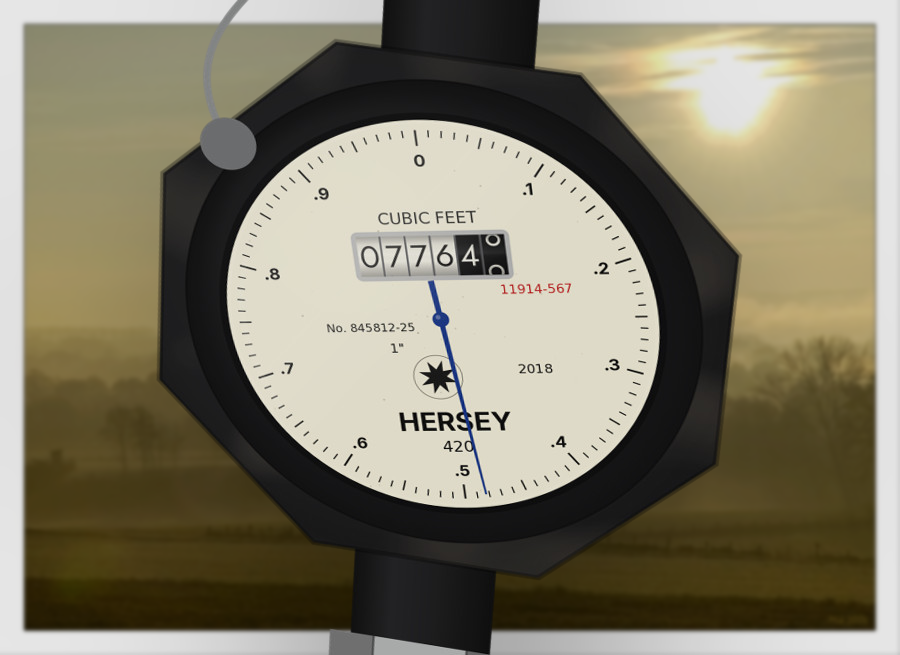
77648.48,ft³
